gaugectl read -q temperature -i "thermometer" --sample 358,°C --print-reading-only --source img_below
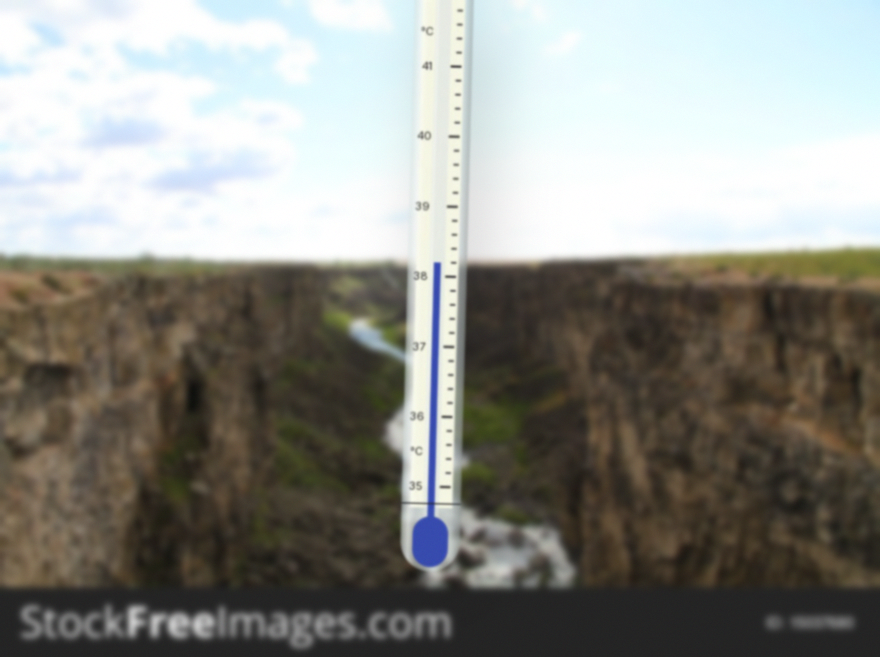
38.2,°C
